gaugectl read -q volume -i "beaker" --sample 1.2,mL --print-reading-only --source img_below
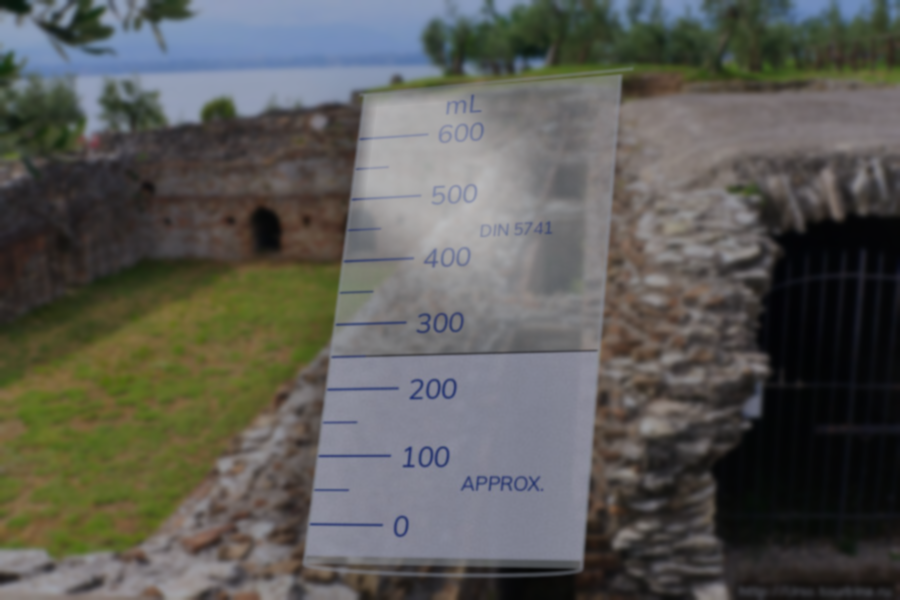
250,mL
